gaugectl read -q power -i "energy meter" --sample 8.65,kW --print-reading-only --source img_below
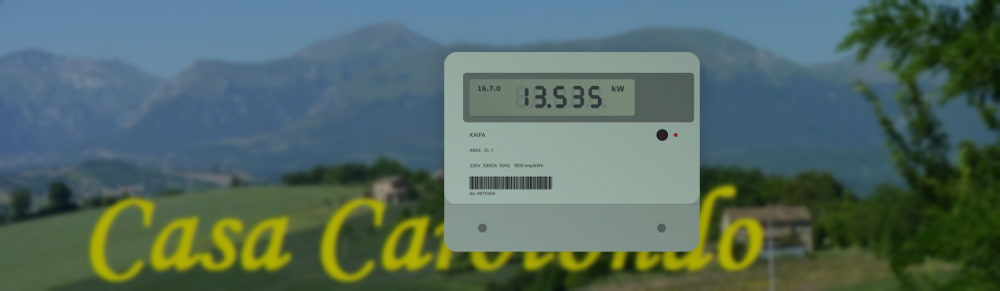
13.535,kW
